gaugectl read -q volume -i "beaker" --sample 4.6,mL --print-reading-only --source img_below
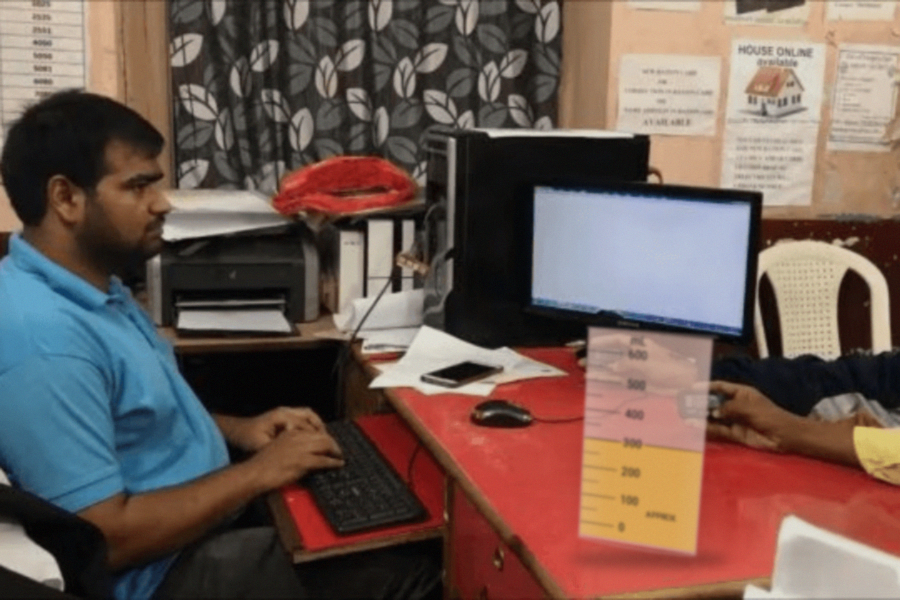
300,mL
